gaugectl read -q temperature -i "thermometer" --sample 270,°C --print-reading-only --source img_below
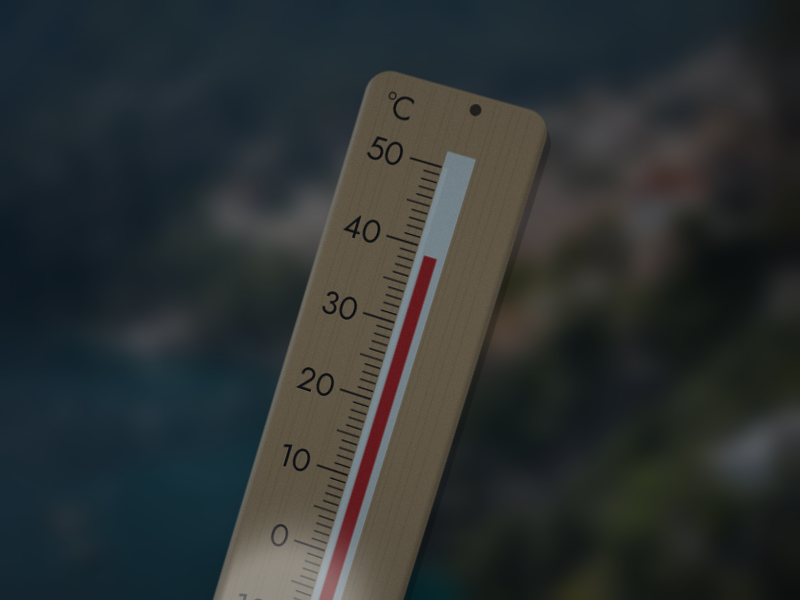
39,°C
